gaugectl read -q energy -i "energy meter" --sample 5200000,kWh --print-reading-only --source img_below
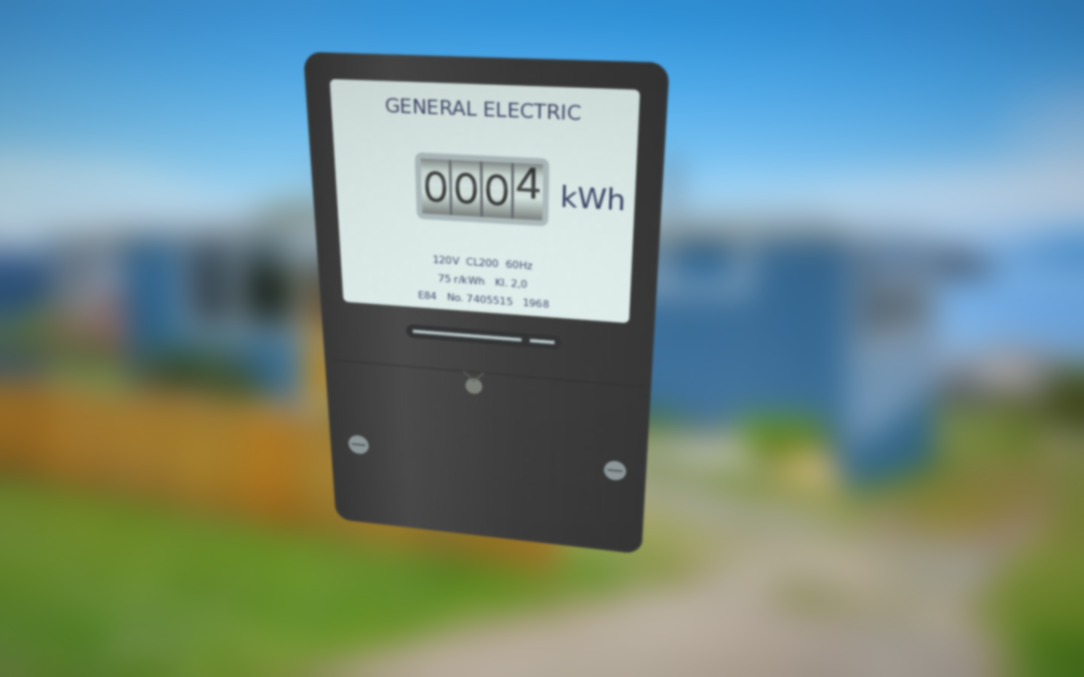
4,kWh
